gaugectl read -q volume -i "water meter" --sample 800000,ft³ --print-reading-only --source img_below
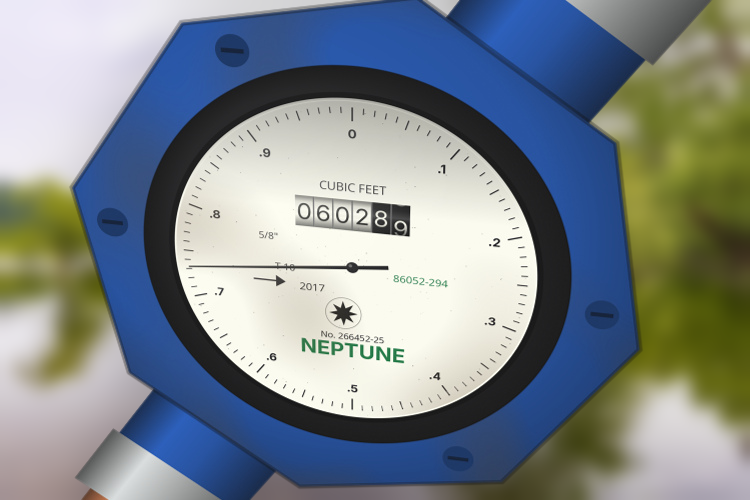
60288.73,ft³
